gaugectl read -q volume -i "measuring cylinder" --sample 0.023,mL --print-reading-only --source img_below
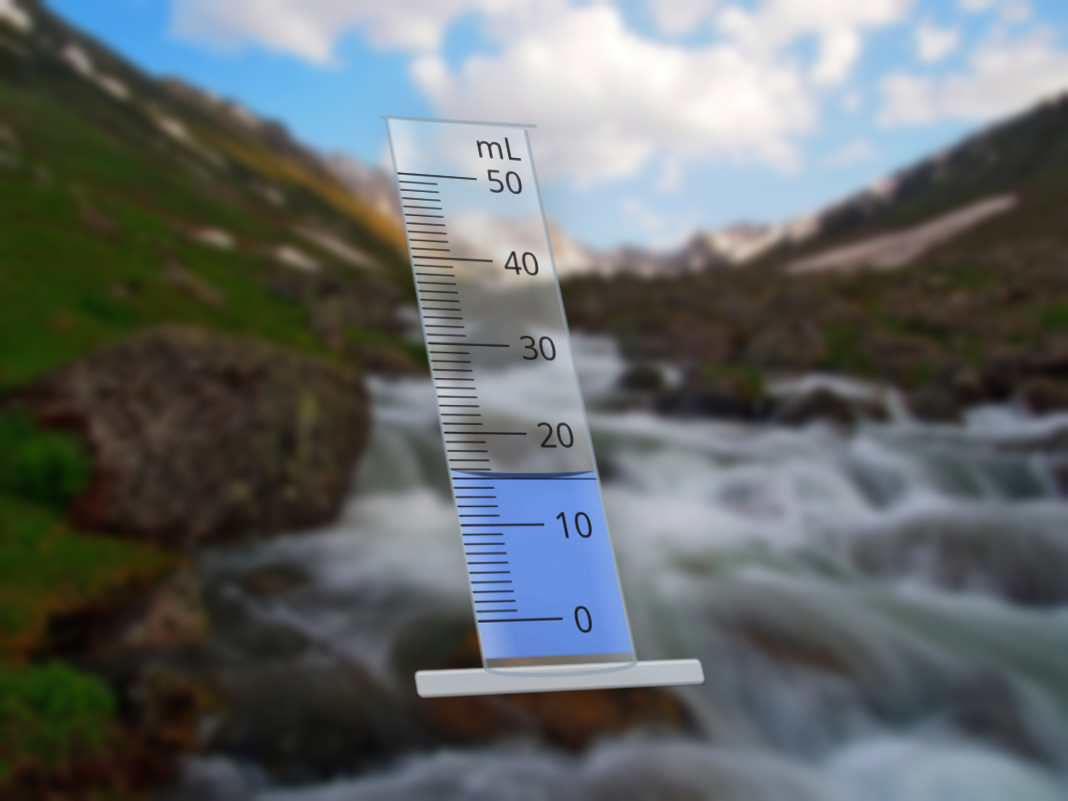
15,mL
